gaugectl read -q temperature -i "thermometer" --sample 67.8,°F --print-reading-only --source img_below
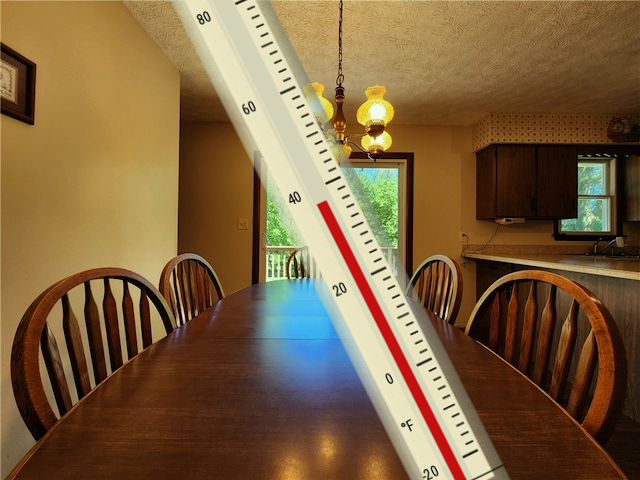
37,°F
